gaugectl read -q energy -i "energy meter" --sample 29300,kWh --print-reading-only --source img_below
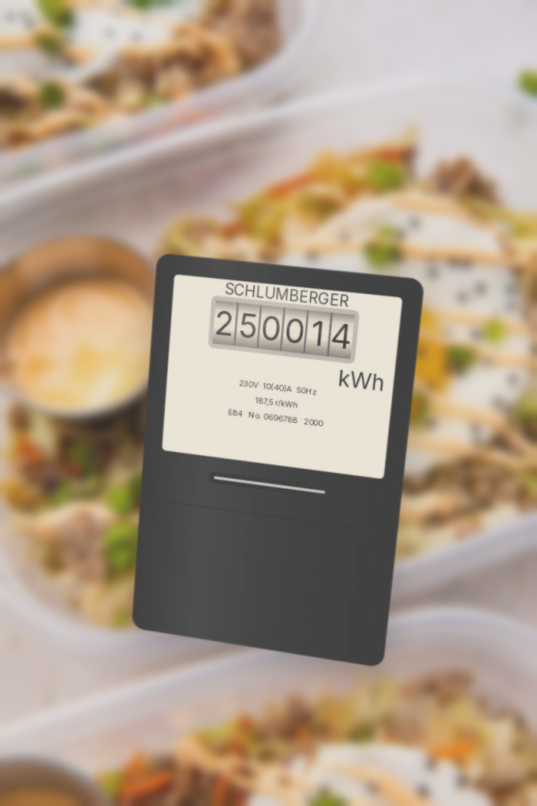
250014,kWh
